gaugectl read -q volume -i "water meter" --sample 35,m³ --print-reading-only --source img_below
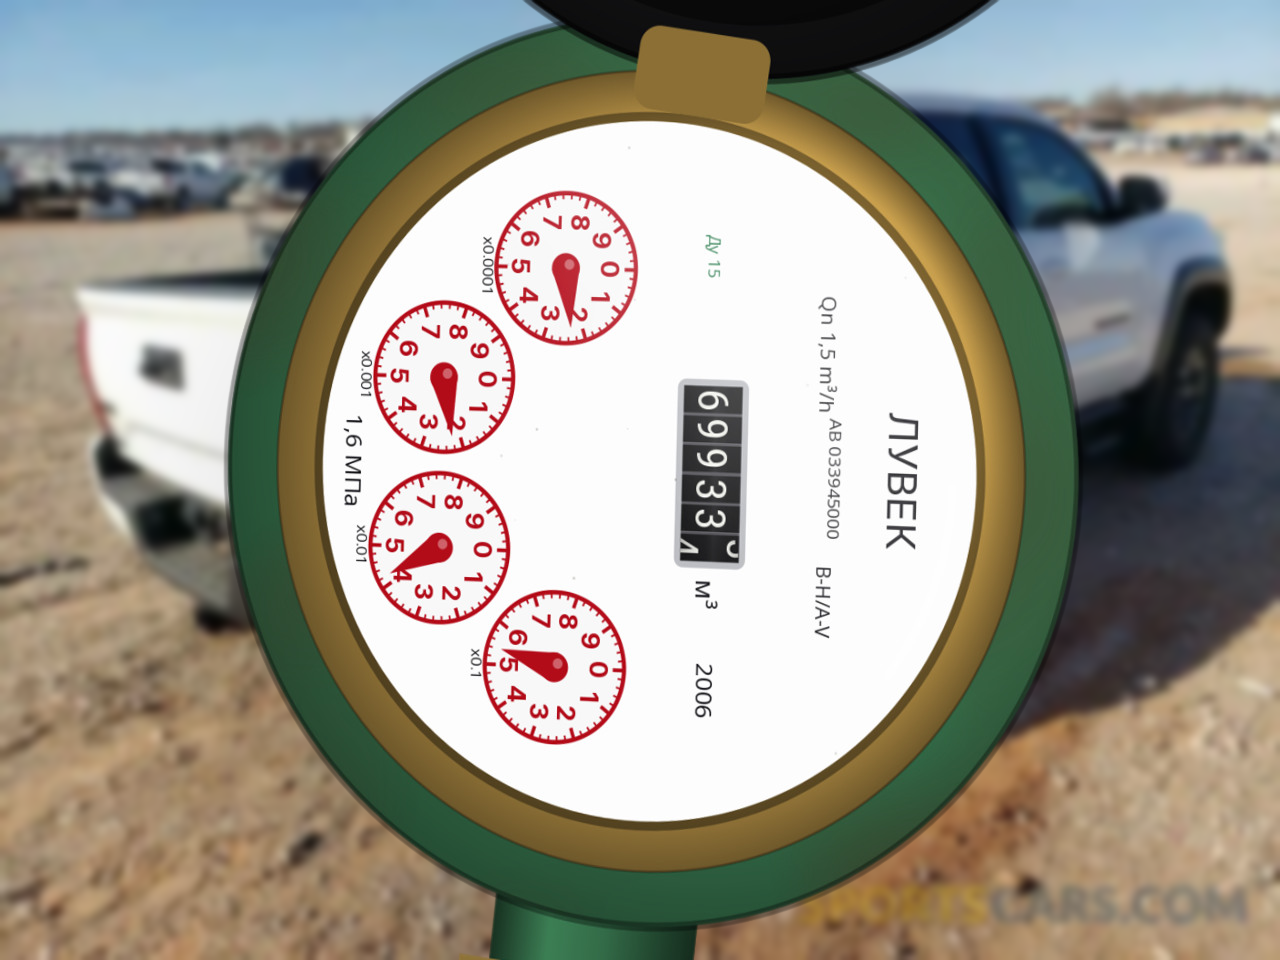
699333.5422,m³
